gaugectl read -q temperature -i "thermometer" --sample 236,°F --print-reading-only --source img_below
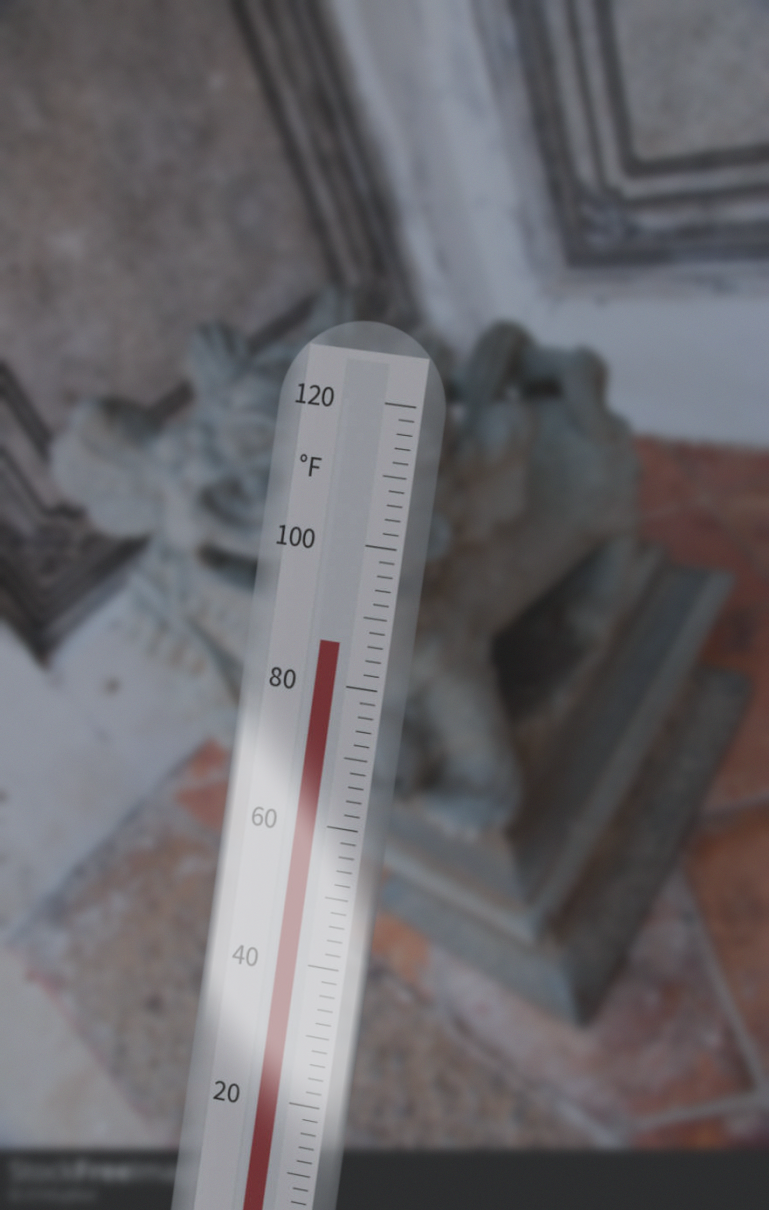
86,°F
